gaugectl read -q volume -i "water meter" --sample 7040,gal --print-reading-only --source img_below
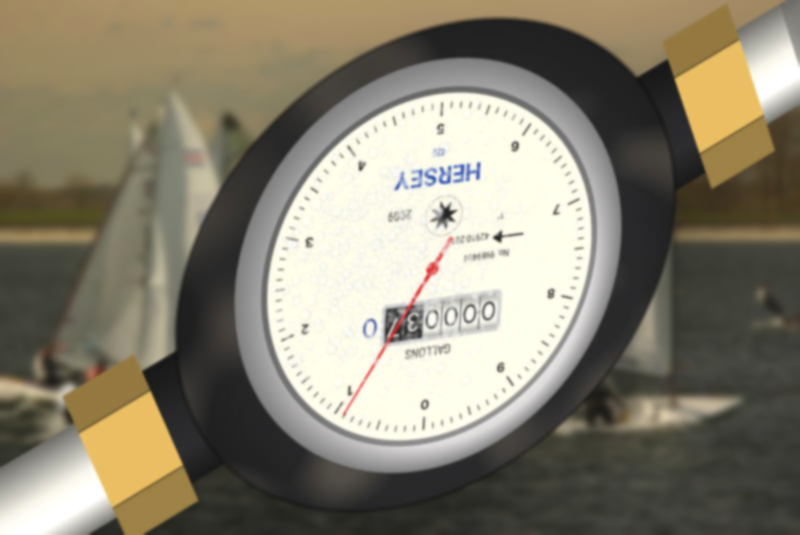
370.9,gal
